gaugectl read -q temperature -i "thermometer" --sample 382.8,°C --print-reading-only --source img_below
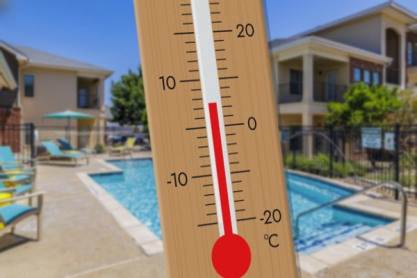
5,°C
